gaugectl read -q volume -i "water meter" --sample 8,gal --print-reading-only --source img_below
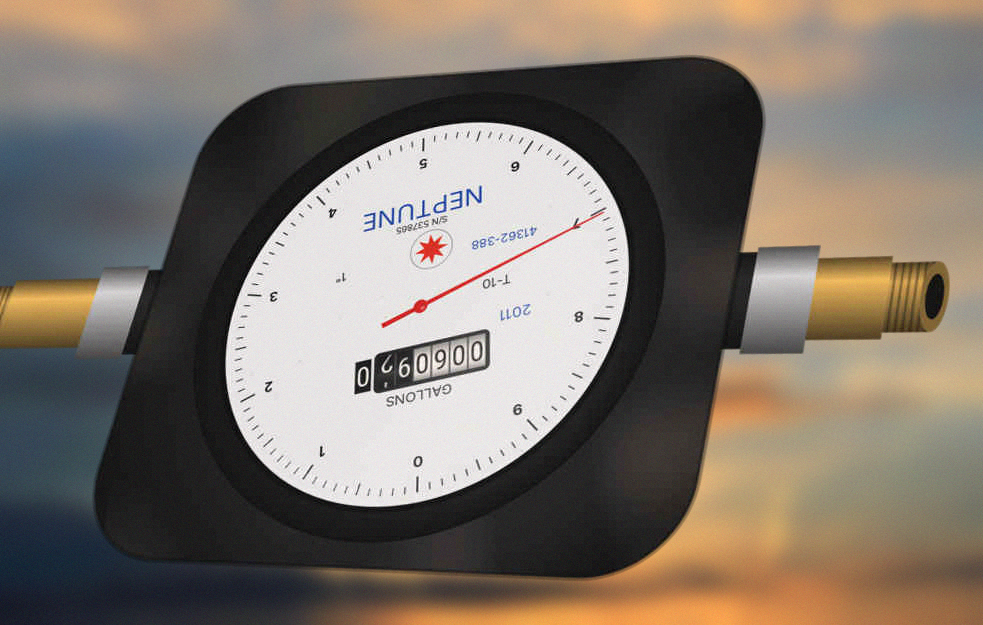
60917.0,gal
